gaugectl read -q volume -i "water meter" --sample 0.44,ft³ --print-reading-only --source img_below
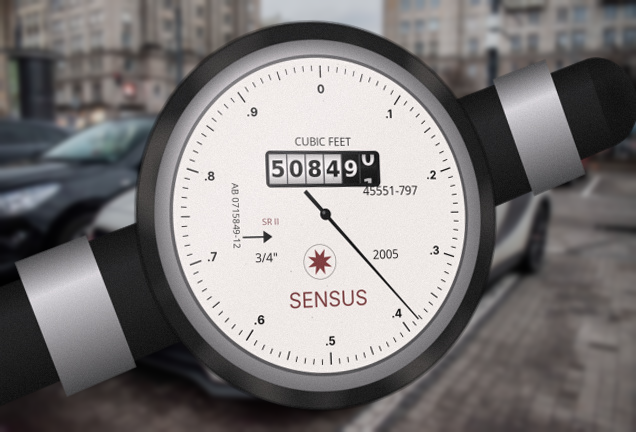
508490.38,ft³
